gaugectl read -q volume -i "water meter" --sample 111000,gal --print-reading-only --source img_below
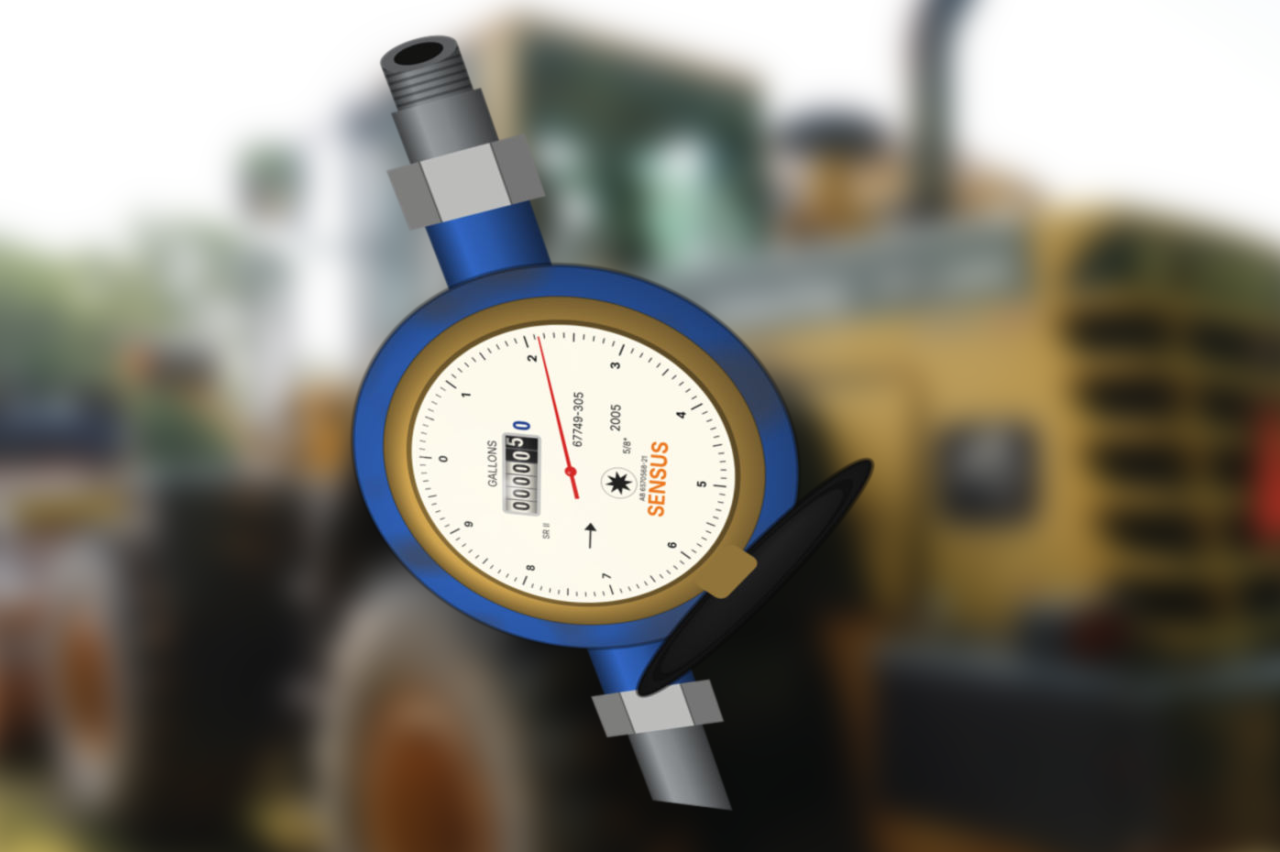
52.1,gal
